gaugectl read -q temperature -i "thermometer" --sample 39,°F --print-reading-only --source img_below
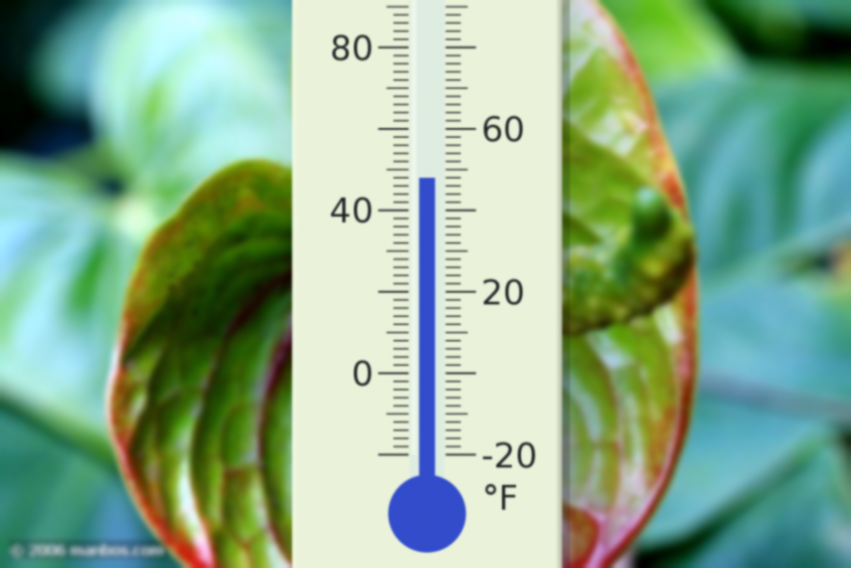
48,°F
